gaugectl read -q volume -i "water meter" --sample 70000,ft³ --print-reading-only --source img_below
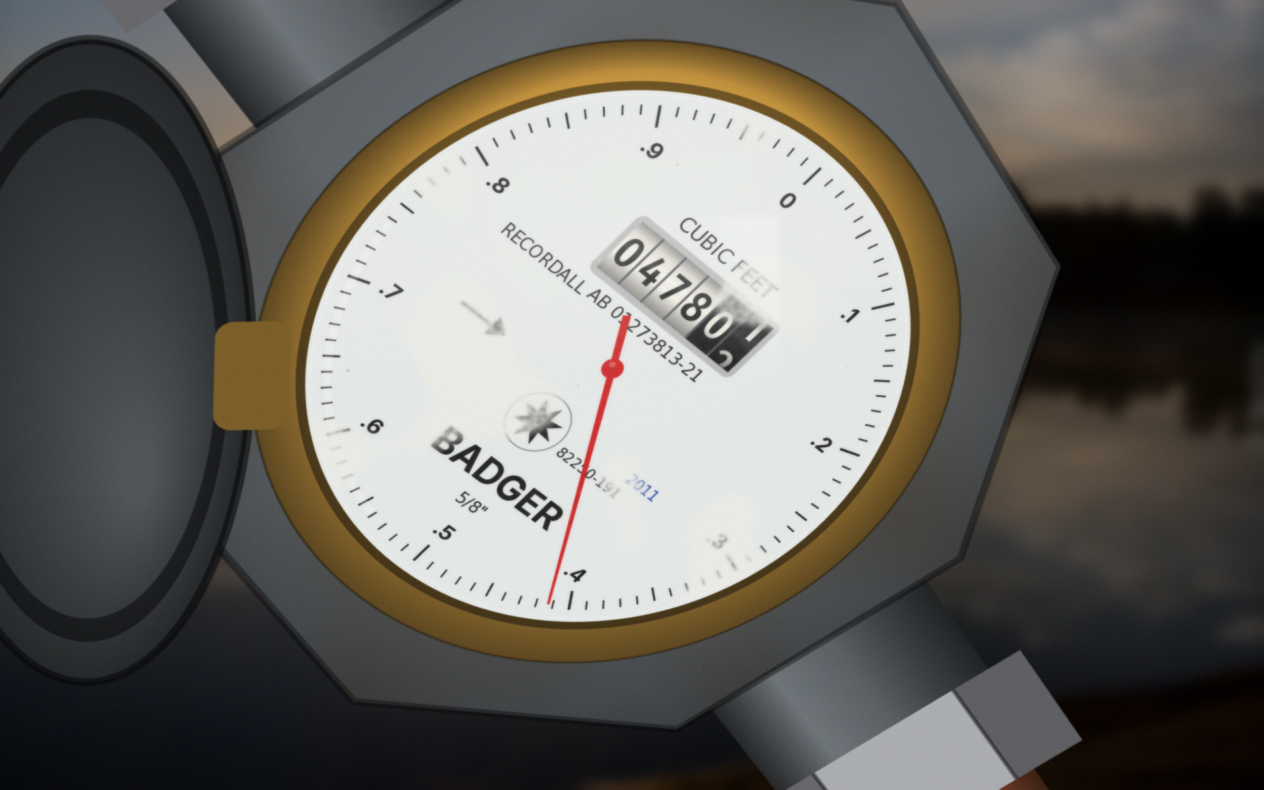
47801.41,ft³
